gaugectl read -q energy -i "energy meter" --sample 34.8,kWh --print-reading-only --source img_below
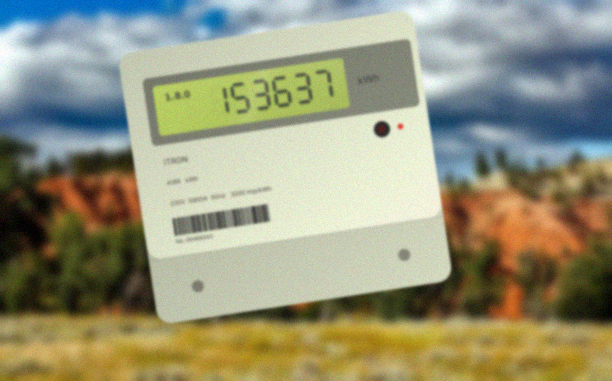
153637,kWh
